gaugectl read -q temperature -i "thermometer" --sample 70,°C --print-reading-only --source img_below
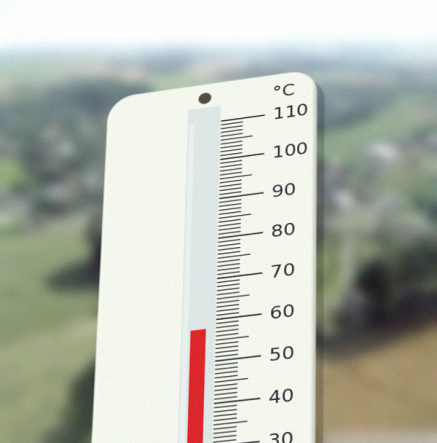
58,°C
